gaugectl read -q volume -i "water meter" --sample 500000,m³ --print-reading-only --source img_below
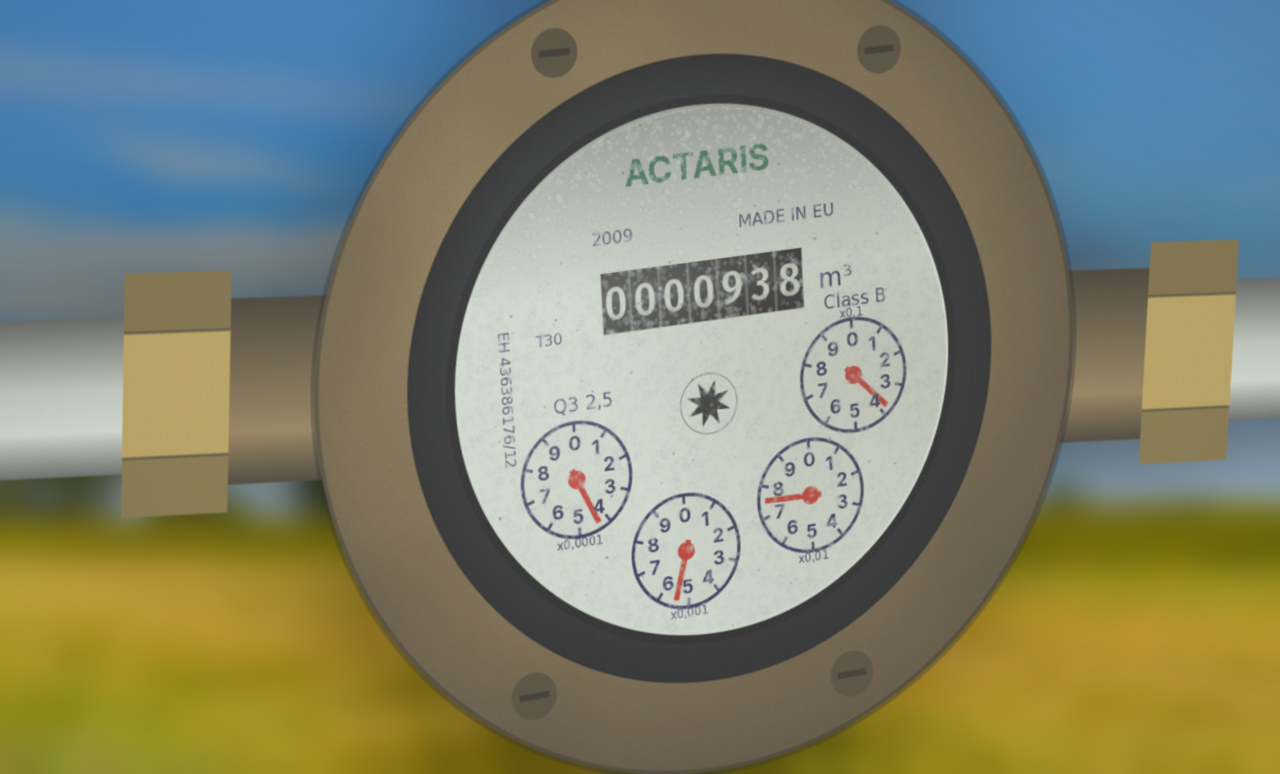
938.3754,m³
